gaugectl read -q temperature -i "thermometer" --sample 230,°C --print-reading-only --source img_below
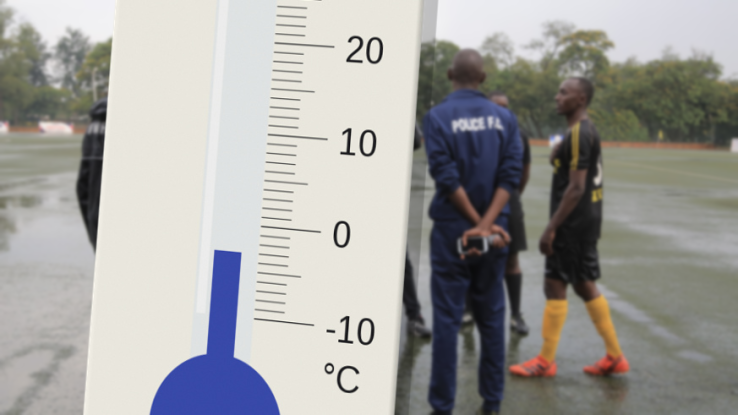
-3,°C
